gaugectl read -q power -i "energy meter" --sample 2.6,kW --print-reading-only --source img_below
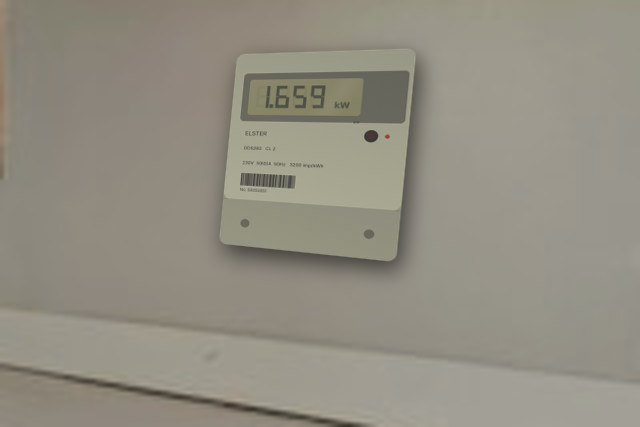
1.659,kW
